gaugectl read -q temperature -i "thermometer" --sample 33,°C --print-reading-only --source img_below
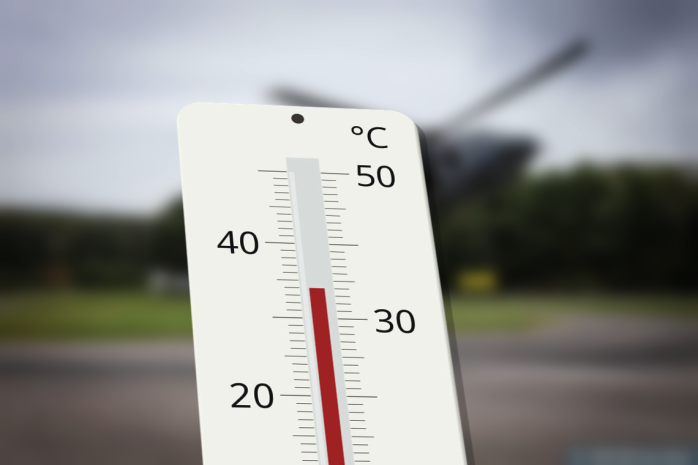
34,°C
